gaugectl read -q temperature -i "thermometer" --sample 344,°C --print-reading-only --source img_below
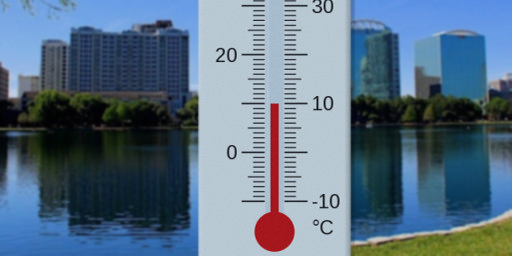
10,°C
